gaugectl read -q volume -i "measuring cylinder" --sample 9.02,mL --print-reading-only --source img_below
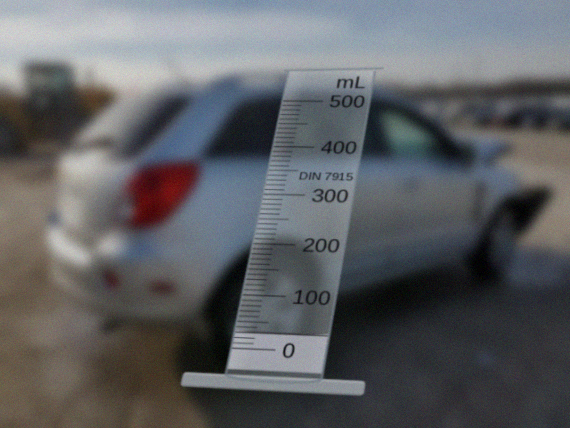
30,mL
